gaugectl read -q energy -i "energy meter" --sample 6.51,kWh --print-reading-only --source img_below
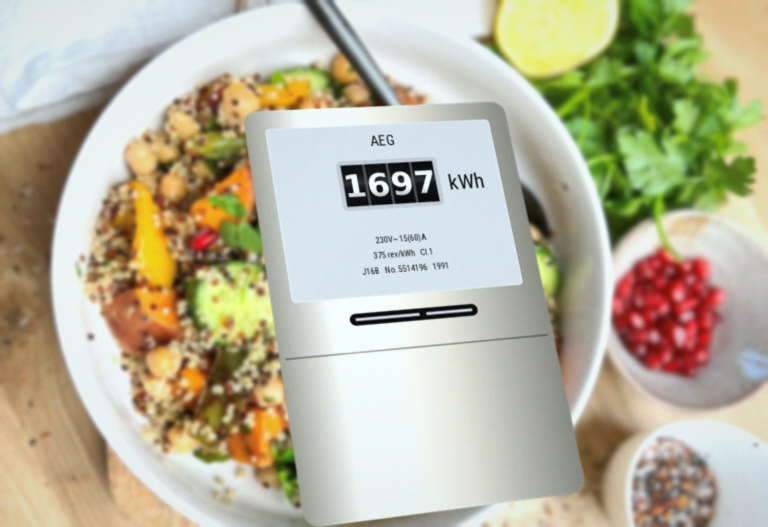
1697,kWh
